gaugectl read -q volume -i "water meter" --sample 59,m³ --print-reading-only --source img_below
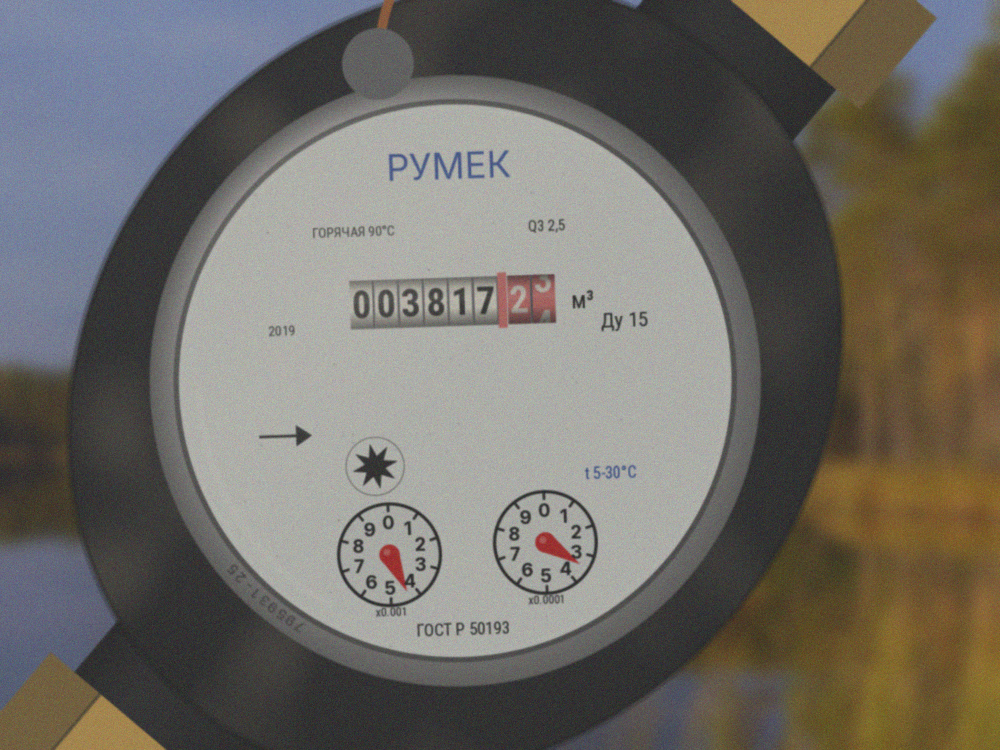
3817.2343,m³
